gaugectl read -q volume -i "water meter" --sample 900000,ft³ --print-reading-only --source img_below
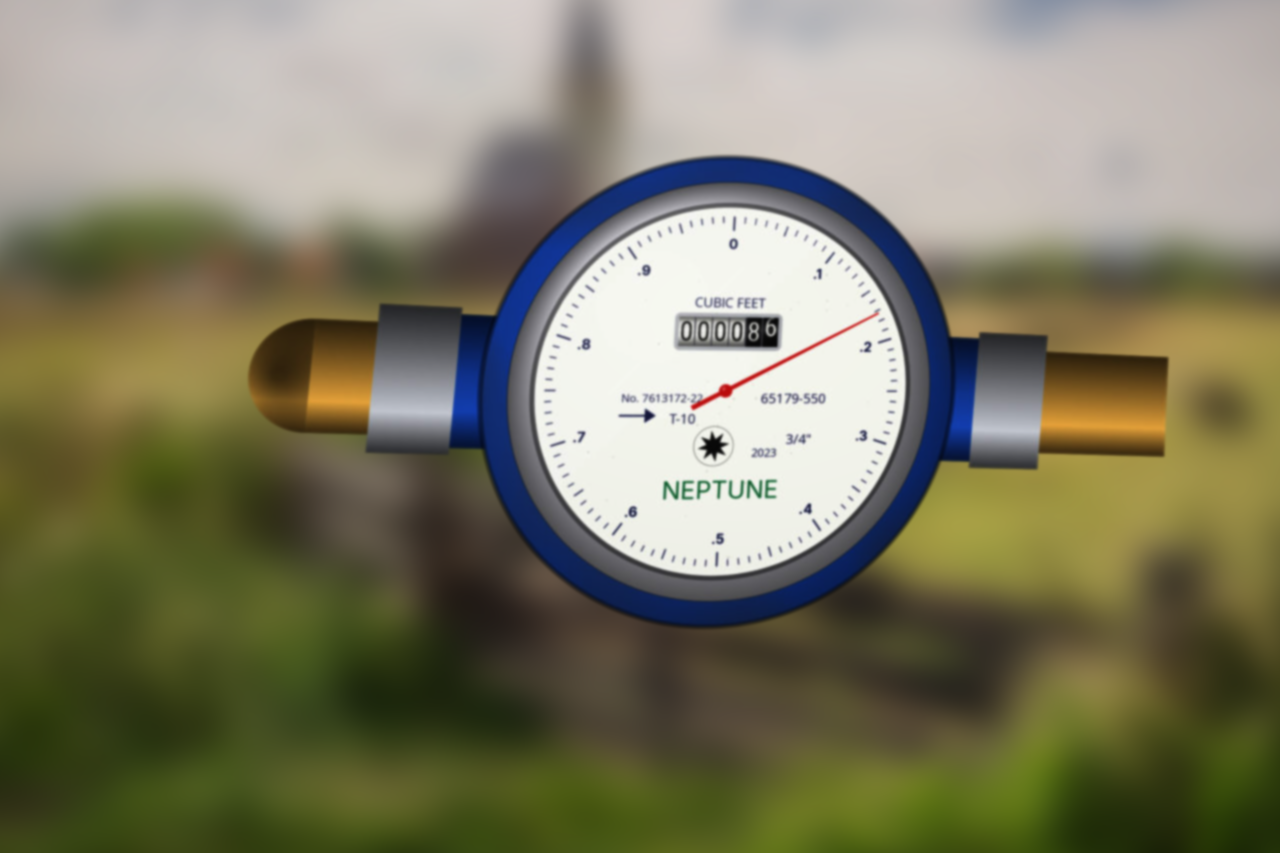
86.17,ft³
